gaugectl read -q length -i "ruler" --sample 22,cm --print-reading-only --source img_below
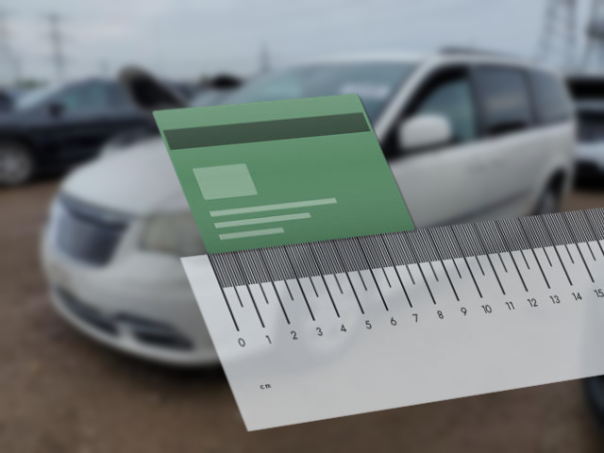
8.5,cm
